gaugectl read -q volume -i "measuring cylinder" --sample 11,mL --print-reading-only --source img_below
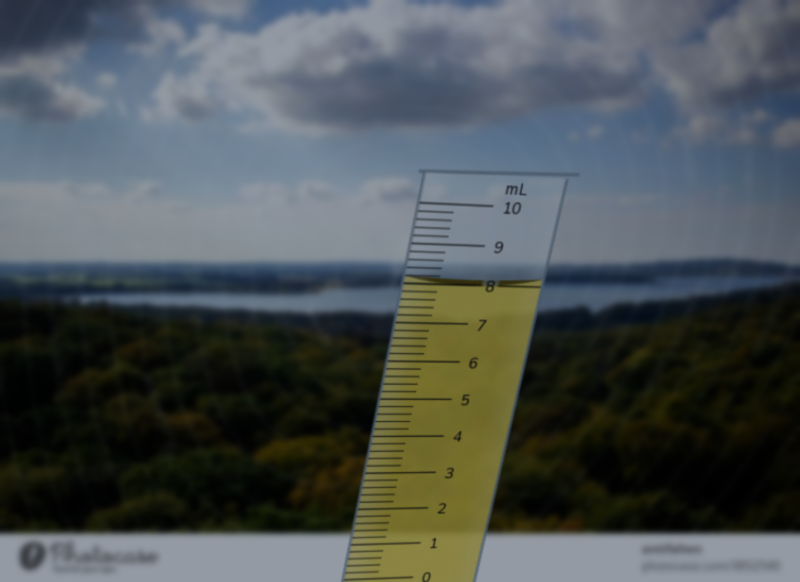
8,mL
